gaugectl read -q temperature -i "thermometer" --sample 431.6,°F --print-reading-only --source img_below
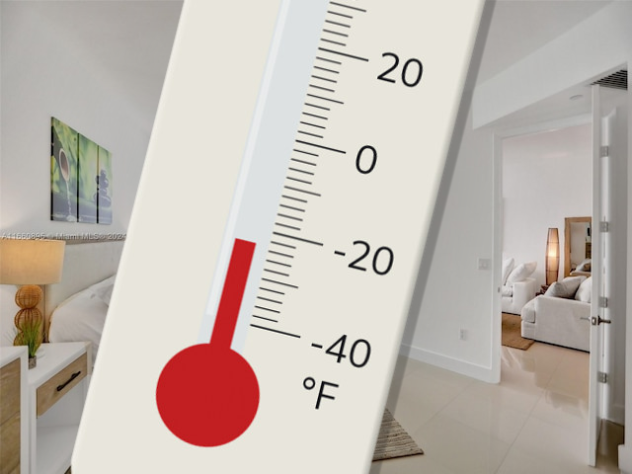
-23,°F
